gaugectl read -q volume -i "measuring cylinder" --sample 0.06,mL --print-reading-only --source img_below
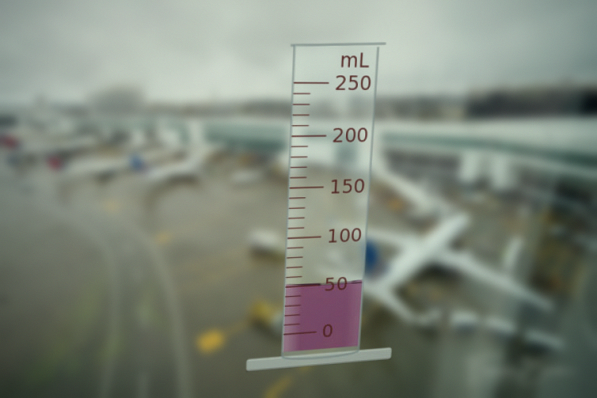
50,mL
